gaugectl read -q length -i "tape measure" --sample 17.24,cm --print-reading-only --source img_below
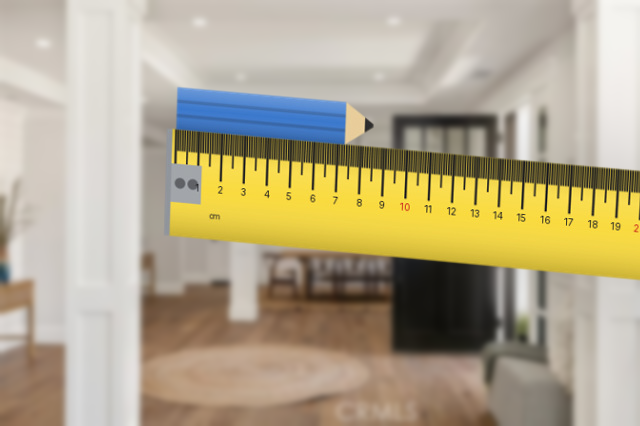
8.5,cm
